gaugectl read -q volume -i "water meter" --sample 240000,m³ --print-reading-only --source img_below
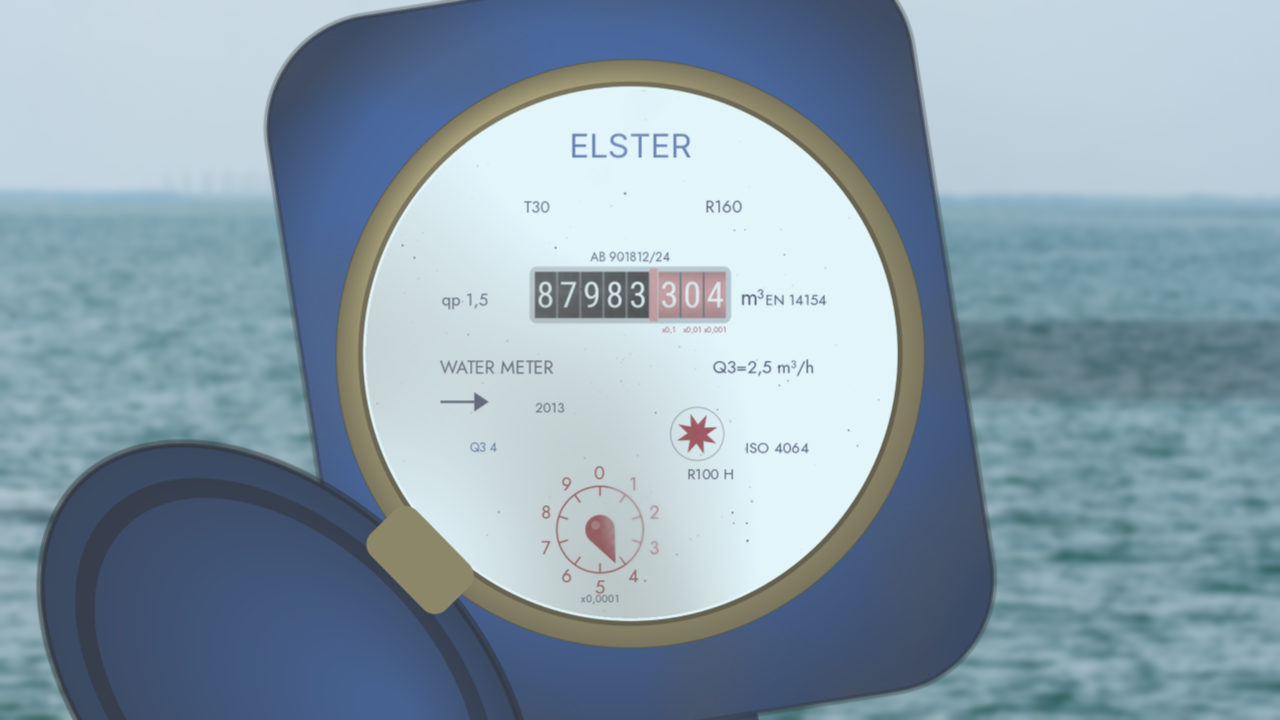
87983.3044,m³
